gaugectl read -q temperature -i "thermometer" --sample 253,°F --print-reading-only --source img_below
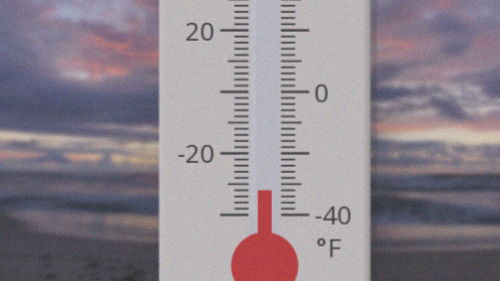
-32,°F
